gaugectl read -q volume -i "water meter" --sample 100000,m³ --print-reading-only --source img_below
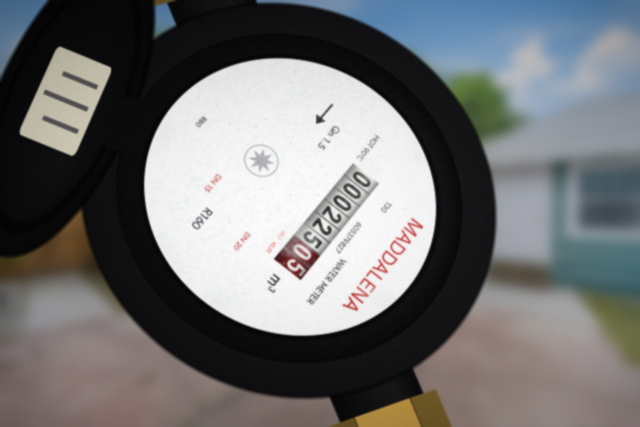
225.05,m³
